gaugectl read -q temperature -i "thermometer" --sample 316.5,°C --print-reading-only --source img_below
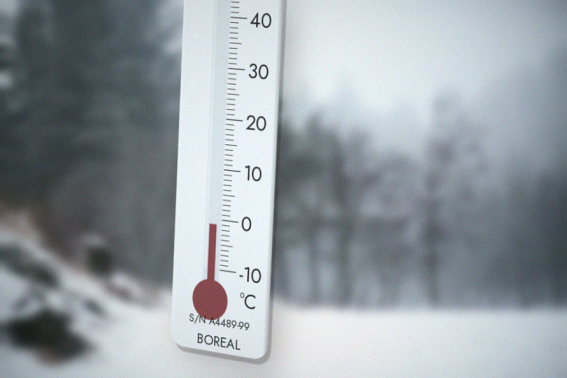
-1,°C
